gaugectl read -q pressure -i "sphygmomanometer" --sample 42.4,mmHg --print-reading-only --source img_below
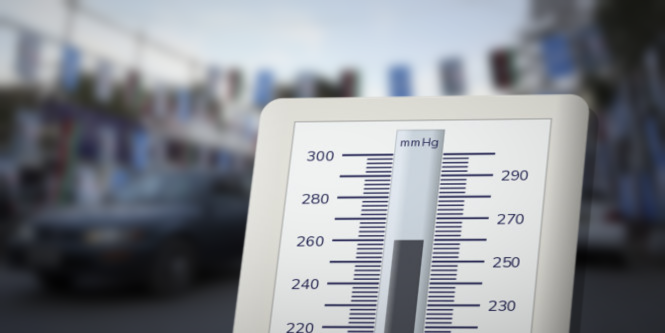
260,mmHg
